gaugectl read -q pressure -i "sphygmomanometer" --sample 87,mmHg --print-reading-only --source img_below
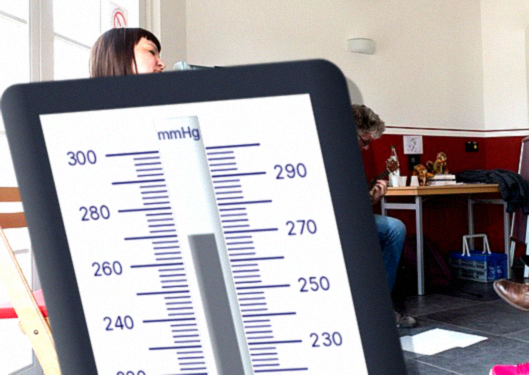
270,mmHg
